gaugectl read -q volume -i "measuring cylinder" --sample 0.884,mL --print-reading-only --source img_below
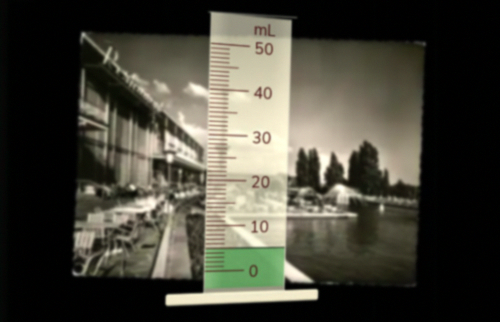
5,mL
